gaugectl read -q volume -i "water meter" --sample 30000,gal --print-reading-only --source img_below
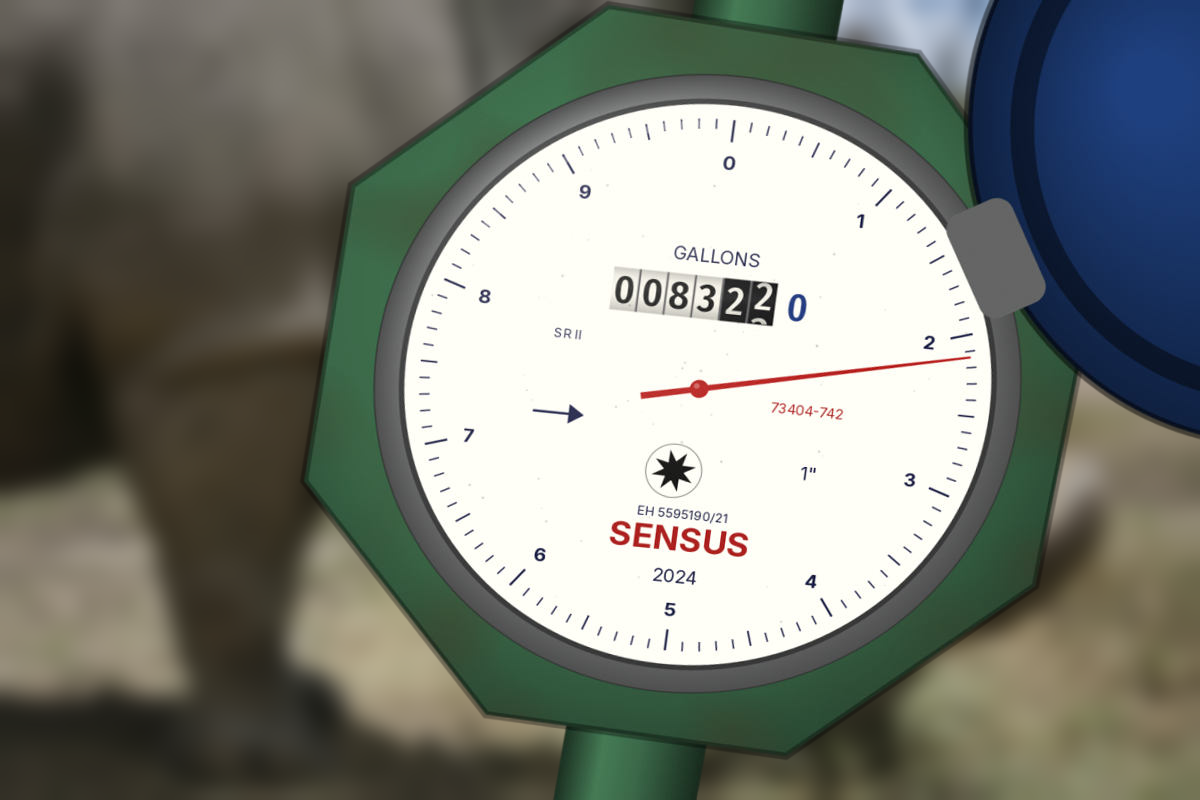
83222.1,gal
